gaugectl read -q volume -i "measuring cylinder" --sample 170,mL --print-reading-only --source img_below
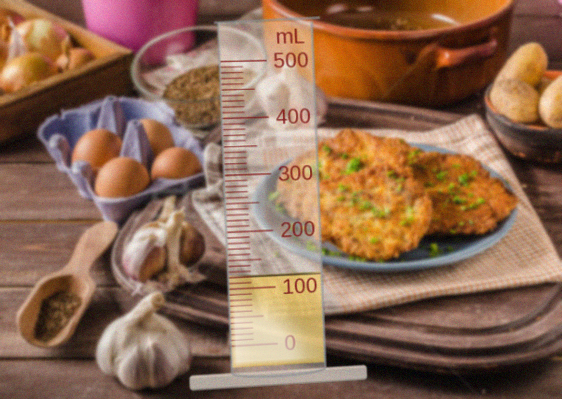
120,mL
